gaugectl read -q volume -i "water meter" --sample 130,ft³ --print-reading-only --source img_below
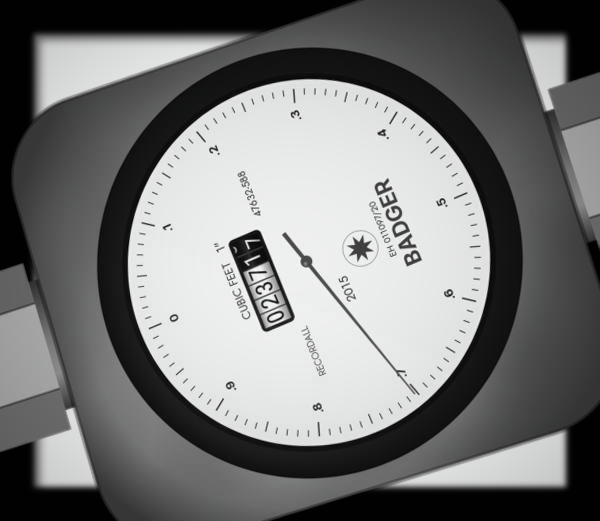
23716.70,ft³
